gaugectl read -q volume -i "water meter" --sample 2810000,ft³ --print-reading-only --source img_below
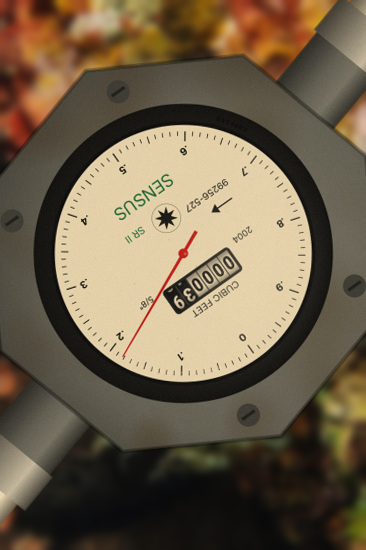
39.18,ft³
